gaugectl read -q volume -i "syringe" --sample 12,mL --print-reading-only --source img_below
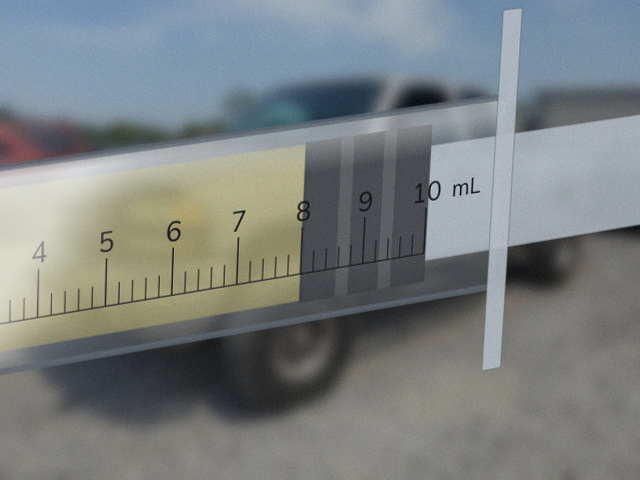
8,mL
